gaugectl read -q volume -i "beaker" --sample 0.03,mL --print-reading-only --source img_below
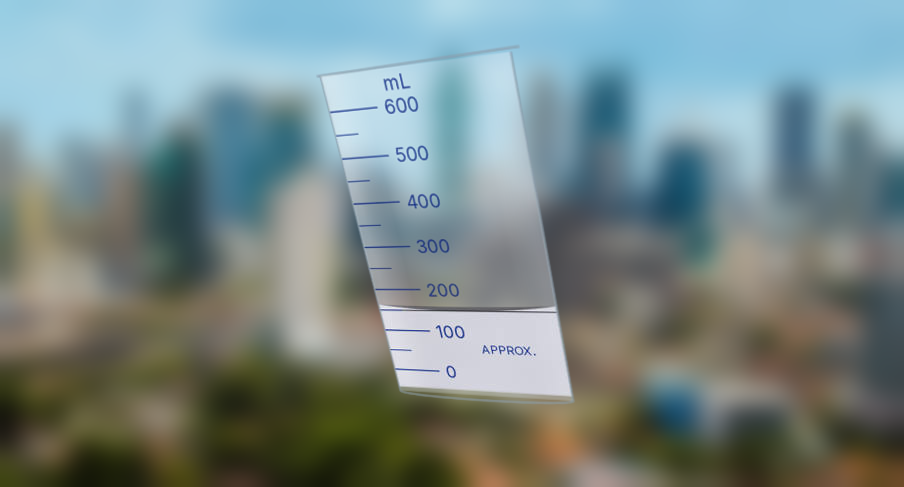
150,mL
